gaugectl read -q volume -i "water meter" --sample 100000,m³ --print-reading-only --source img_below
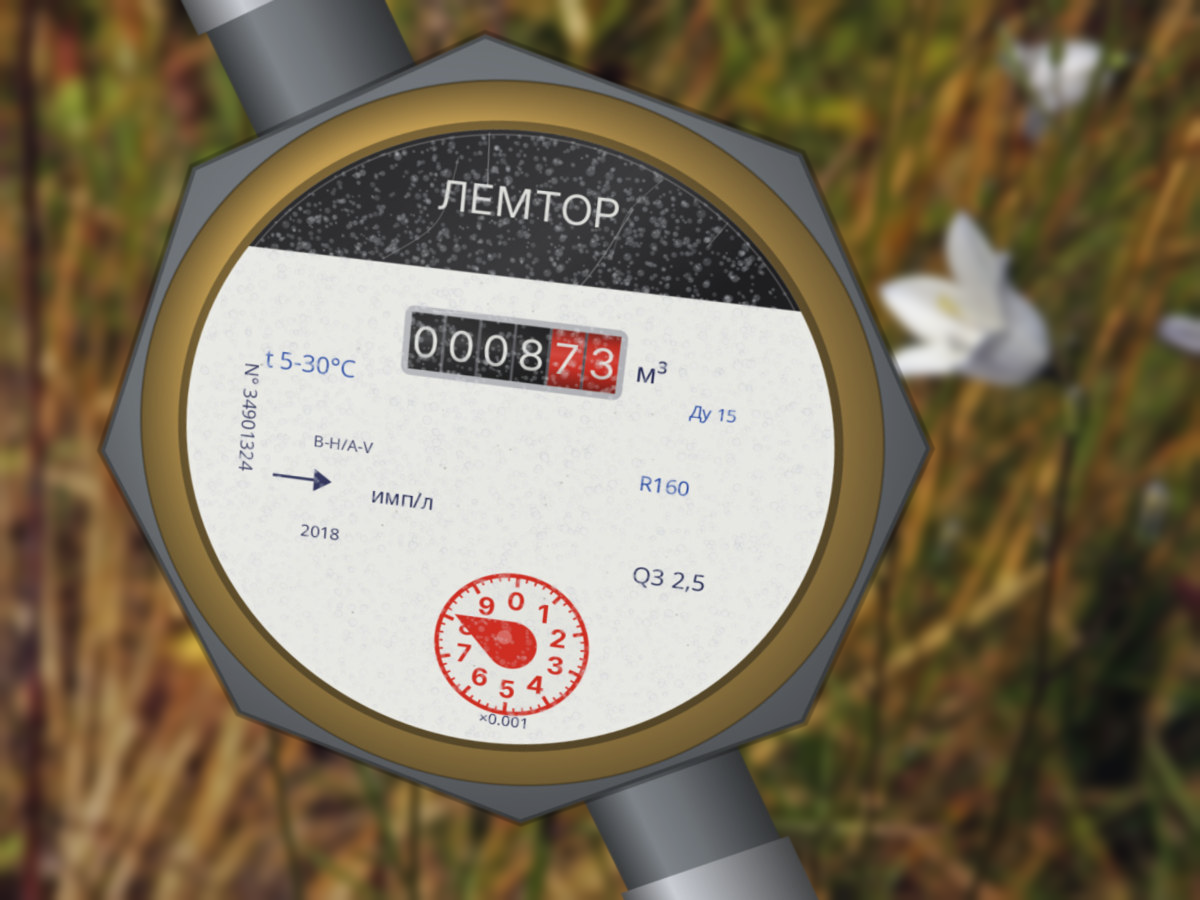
8.738,m³
